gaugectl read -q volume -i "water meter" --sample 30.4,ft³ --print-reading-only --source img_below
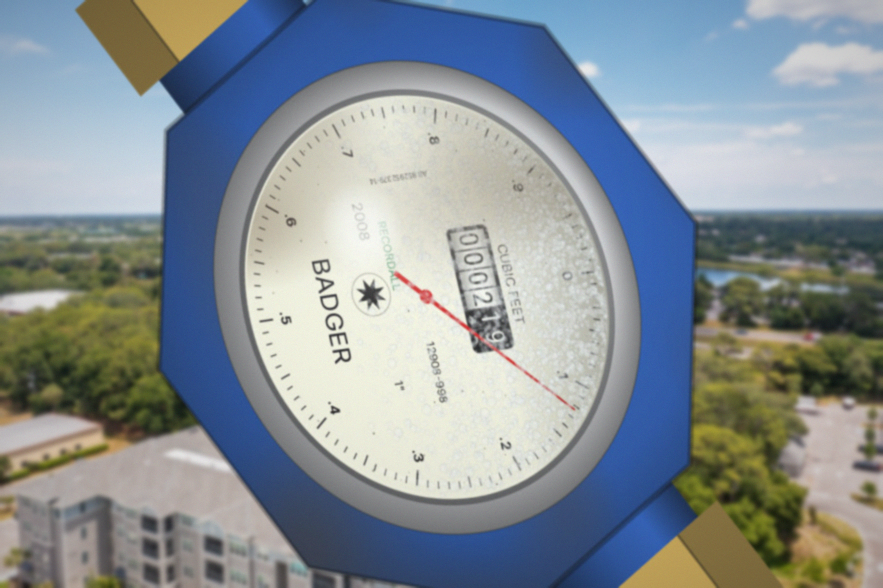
219.12,ft³
